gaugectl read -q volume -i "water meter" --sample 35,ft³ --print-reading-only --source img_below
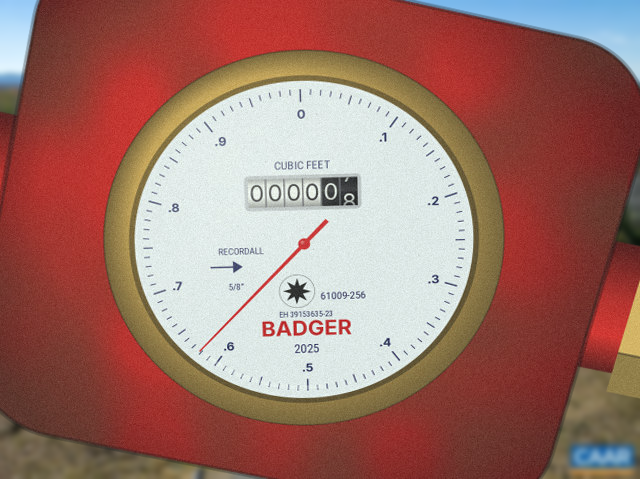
7.62,ft³
